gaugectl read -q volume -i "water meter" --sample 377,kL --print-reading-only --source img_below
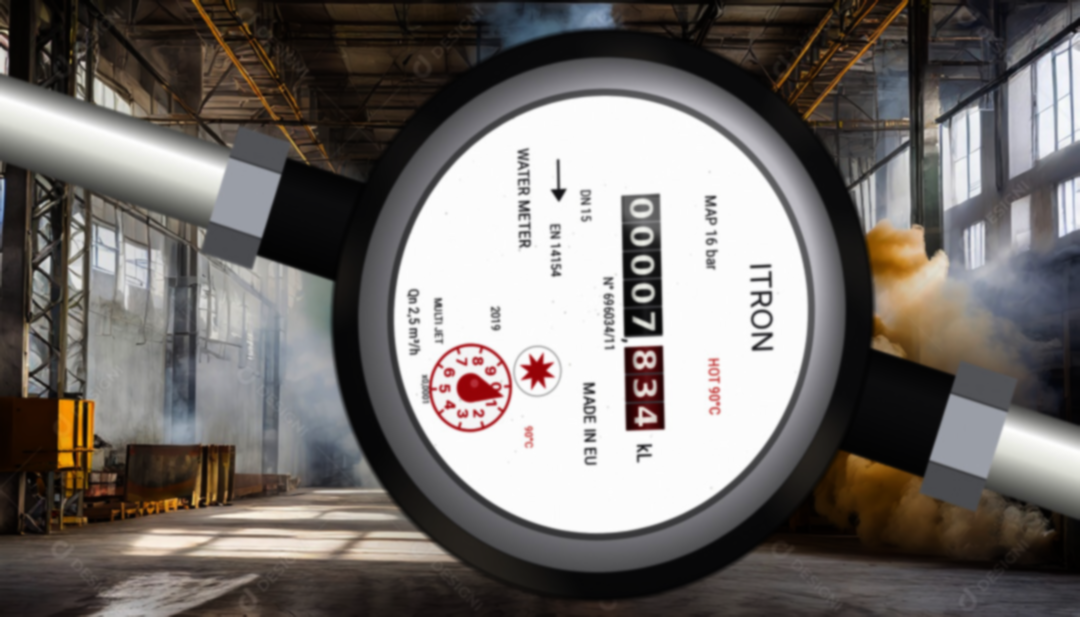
7.8340,kL
